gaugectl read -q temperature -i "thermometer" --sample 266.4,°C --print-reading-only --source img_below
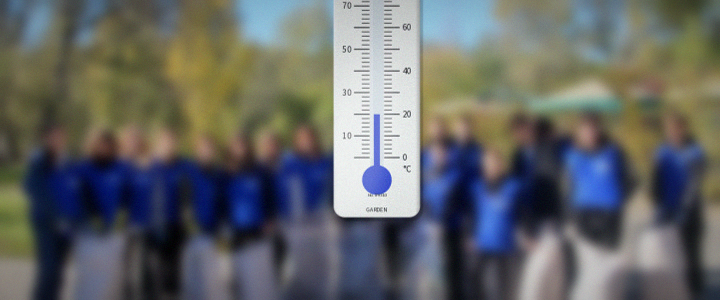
20,°C
